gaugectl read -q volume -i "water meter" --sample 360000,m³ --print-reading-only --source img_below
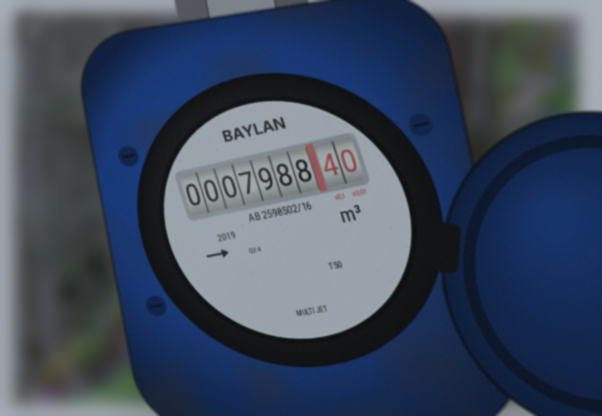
7988.40,m³
